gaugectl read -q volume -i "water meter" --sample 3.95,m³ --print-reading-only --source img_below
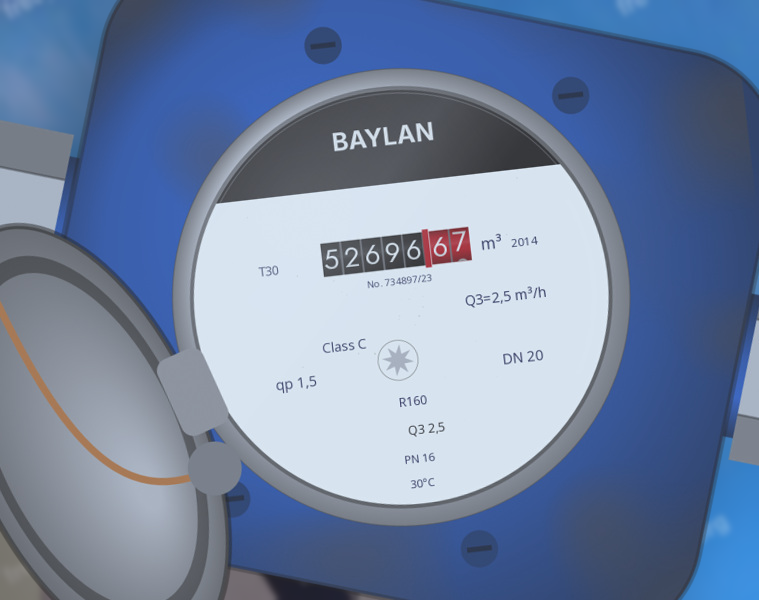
52696.67,m³
